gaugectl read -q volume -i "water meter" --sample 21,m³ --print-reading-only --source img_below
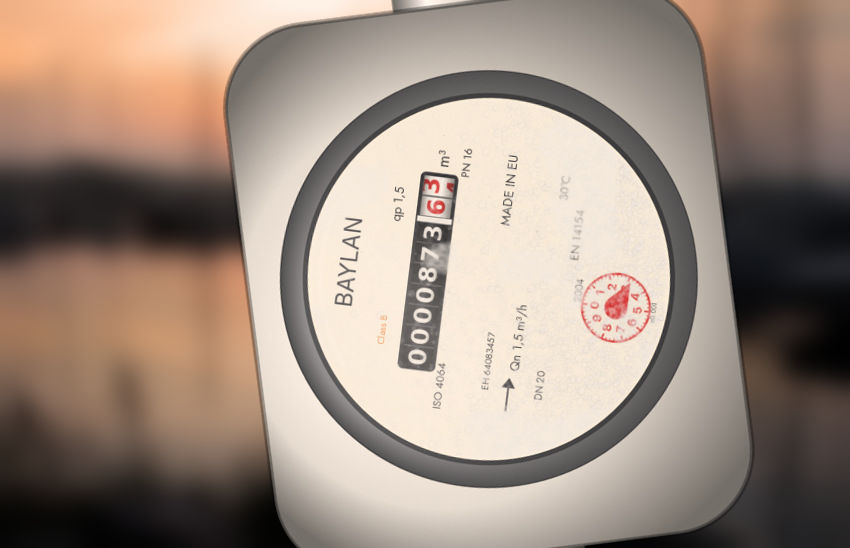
873.633,m³
